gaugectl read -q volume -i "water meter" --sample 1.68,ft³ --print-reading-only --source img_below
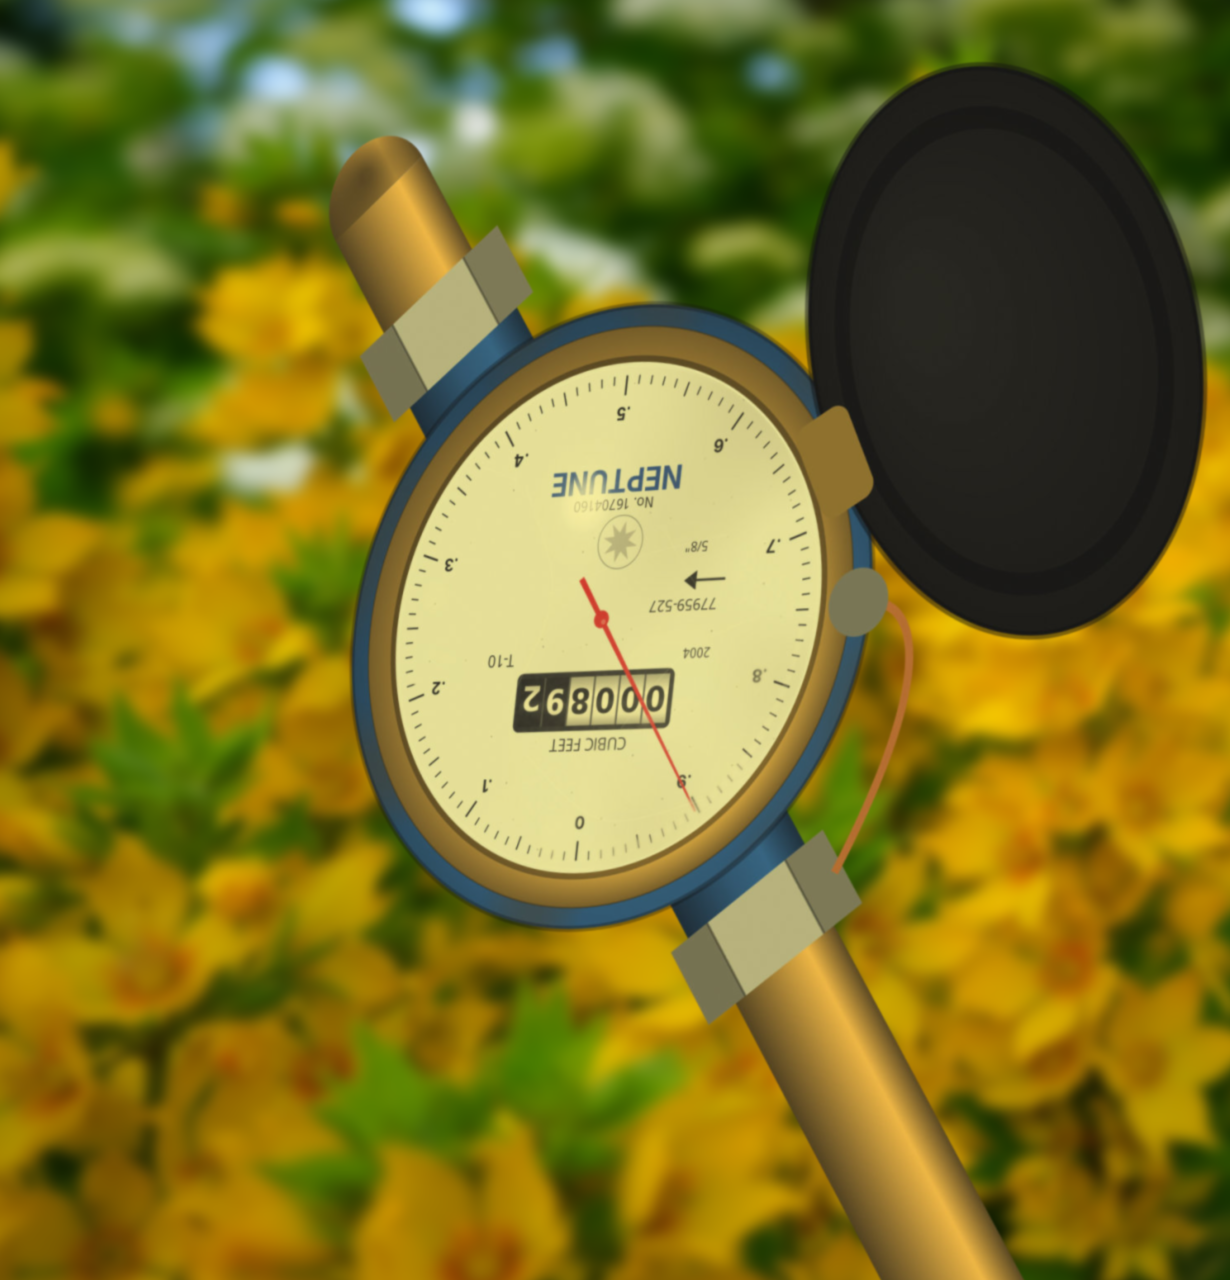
891.90,ft³
